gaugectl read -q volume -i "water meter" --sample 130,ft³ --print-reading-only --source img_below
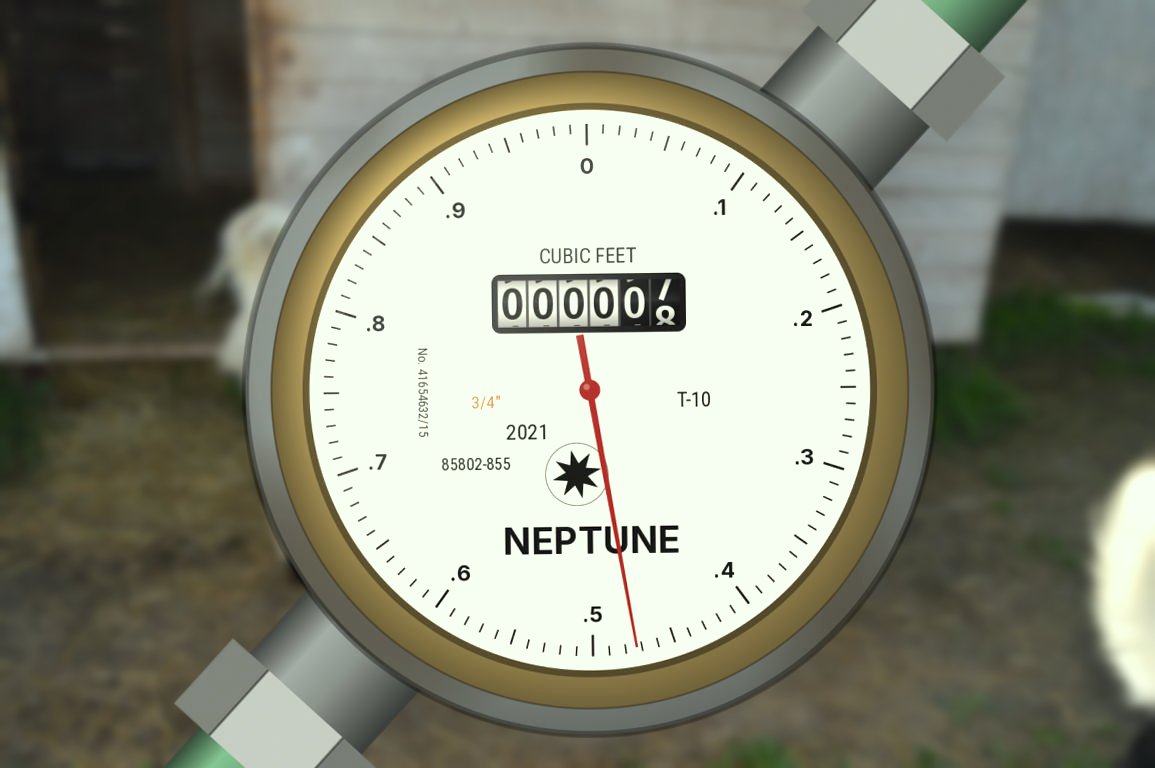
7.47,ft³
